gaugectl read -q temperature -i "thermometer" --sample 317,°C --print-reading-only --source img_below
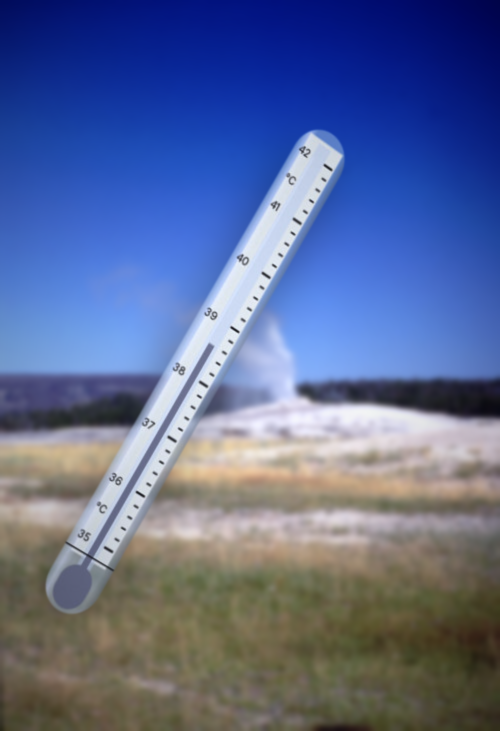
38.6,°C
